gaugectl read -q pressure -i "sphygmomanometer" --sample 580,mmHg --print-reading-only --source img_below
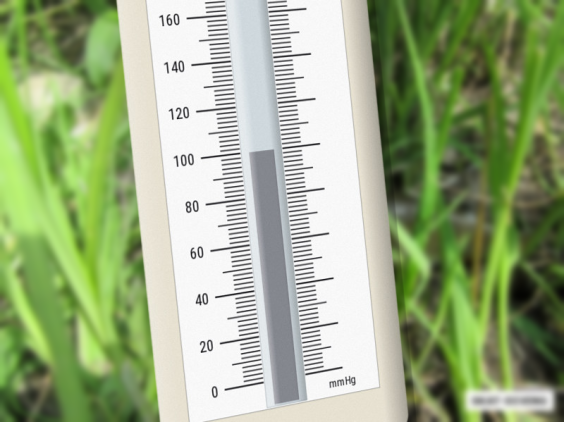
100,mmHg
